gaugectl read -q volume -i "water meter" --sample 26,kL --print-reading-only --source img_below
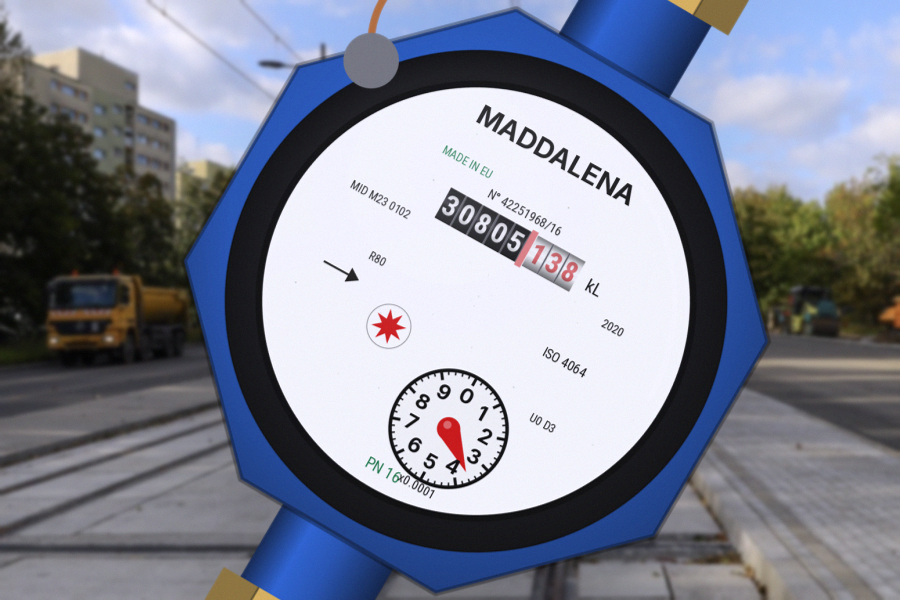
30805.1383,kL
